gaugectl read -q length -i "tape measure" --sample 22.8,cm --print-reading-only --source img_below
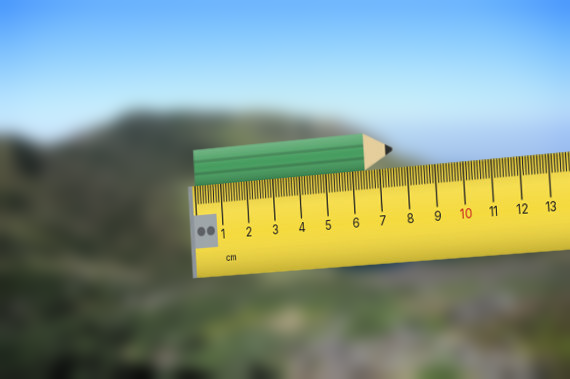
7.5,cm
